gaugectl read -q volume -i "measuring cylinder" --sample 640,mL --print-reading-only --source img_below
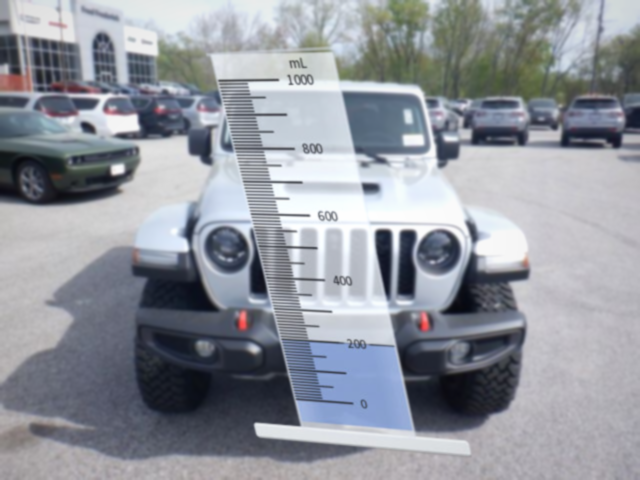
200,mL
